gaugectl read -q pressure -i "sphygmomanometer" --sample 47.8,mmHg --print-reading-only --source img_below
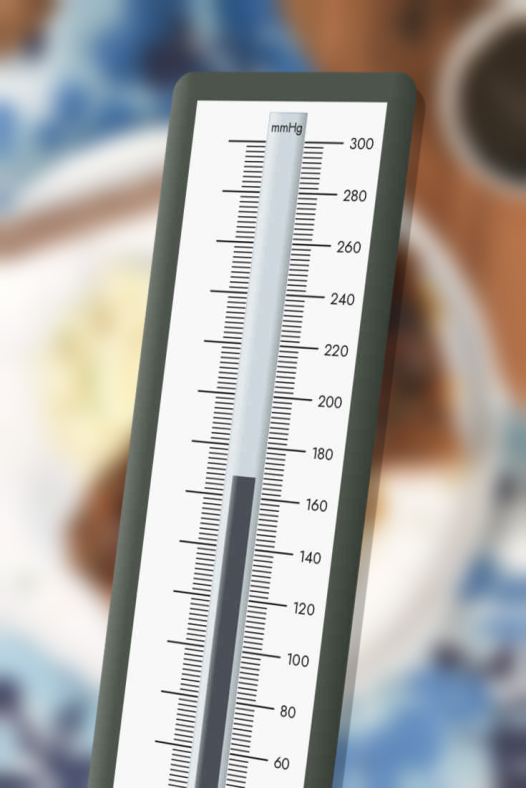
168,mmHg
